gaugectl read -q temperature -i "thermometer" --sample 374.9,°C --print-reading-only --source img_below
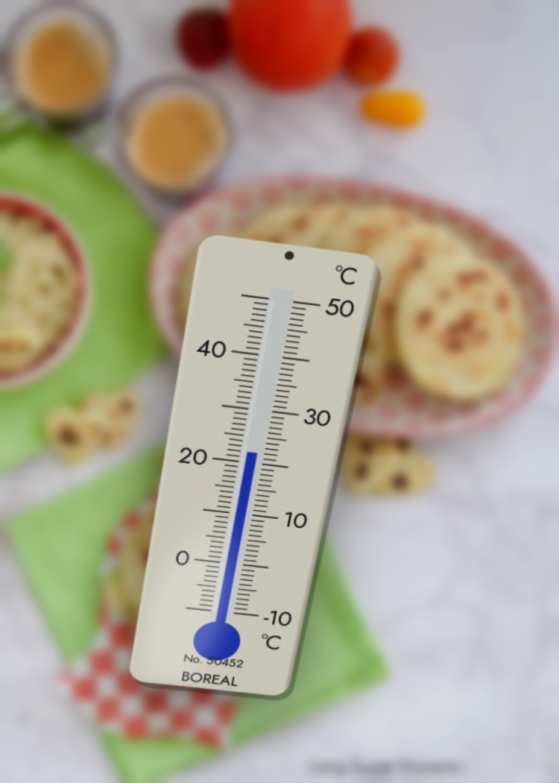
22,°C
